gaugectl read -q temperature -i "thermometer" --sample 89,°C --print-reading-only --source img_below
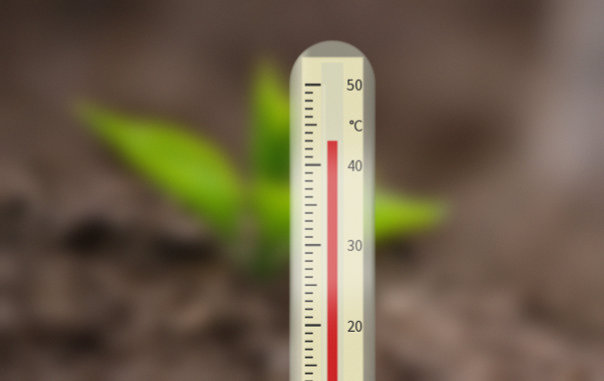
43,°C
